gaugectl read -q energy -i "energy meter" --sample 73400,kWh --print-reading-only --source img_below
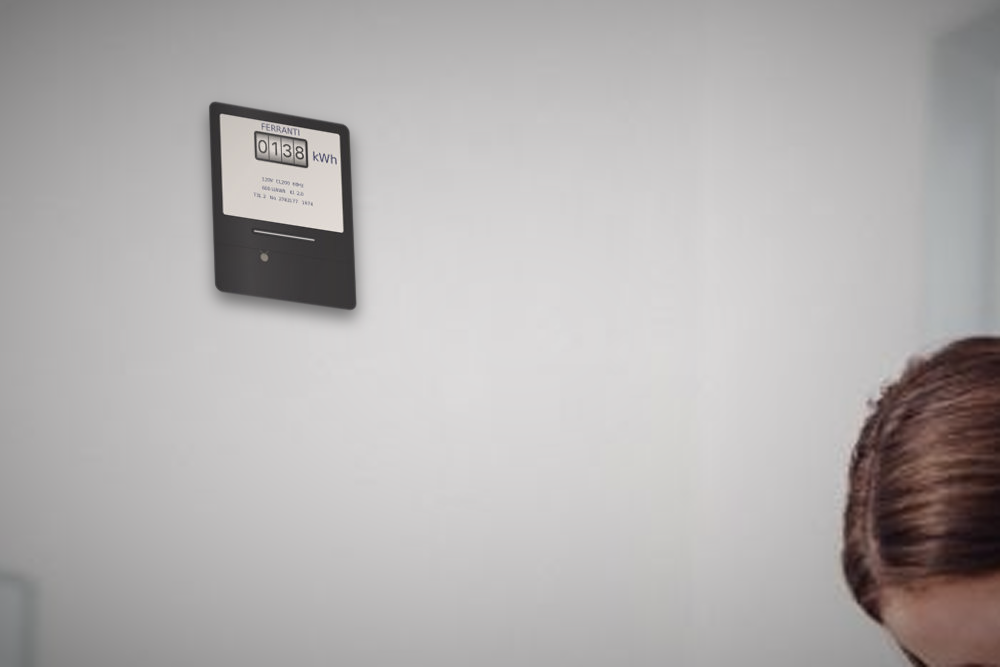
138,kWh
